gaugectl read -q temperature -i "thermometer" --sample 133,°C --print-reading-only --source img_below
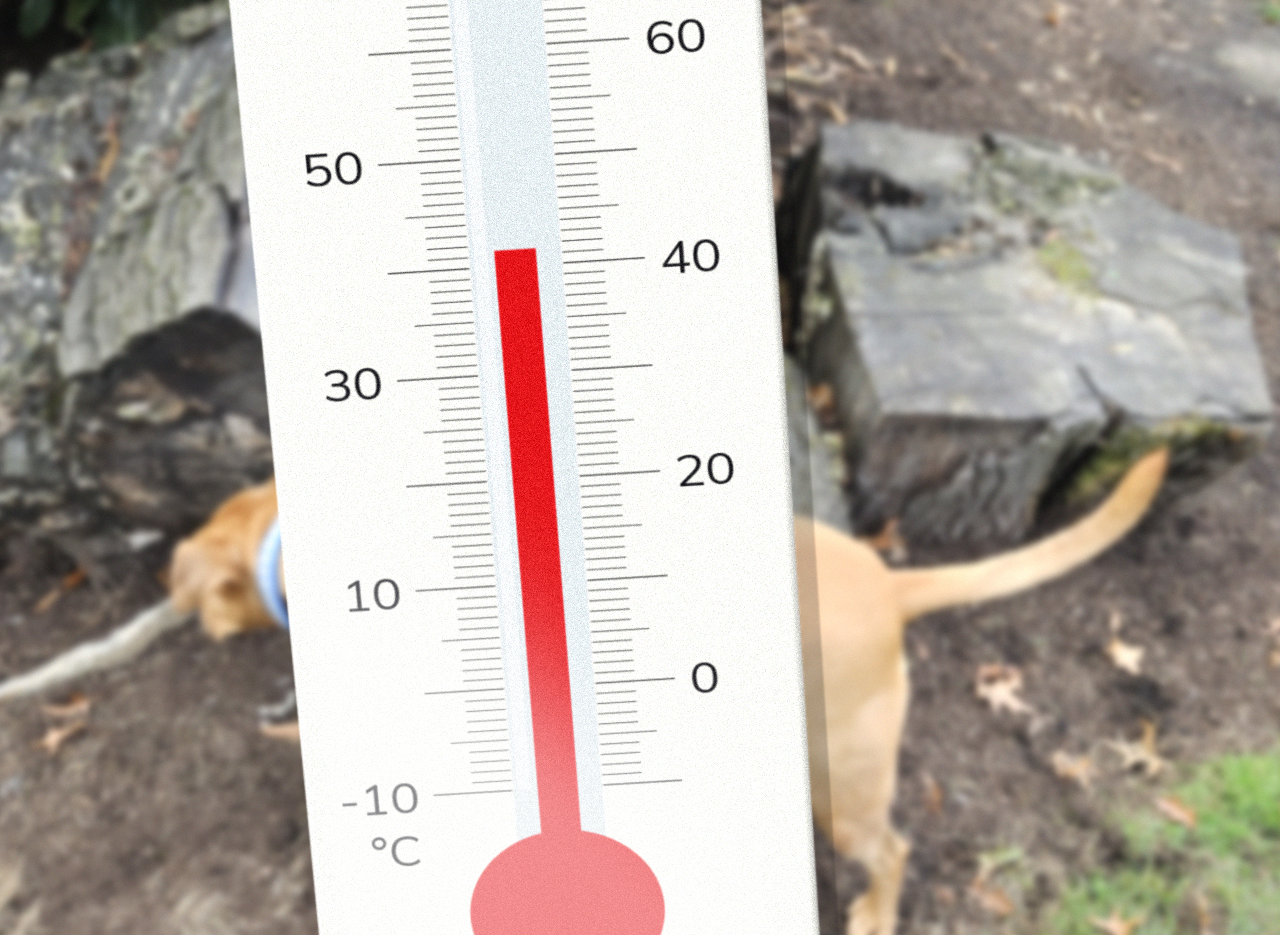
41.5,°C
